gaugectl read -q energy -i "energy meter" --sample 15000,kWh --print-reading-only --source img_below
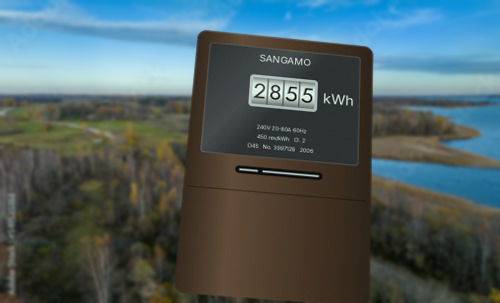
2855,kWh
